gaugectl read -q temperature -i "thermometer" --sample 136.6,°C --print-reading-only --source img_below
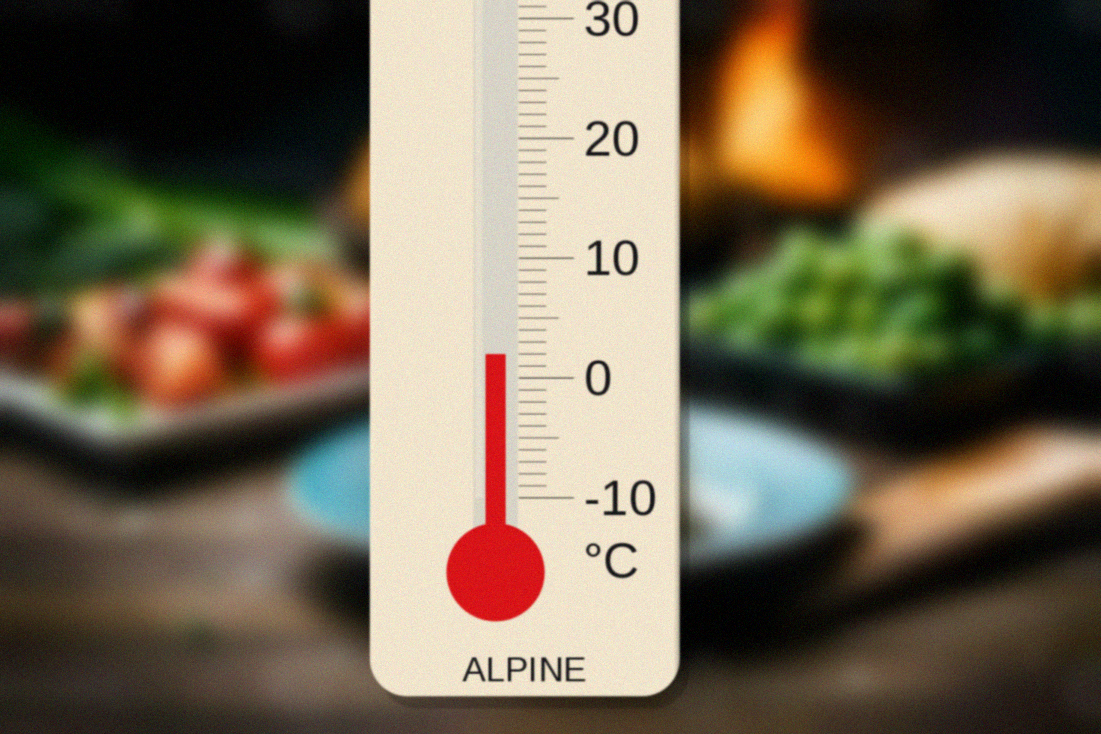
2,°C
